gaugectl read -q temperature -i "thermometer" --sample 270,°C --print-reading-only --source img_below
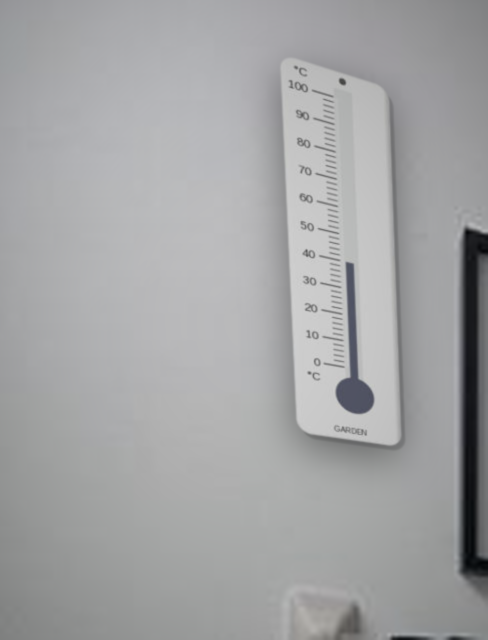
40,°C
